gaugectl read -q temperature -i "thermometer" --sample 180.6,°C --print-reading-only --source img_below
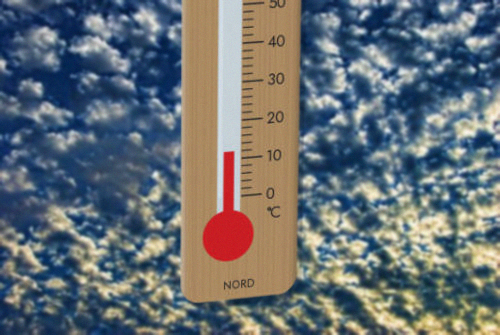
12,°C
